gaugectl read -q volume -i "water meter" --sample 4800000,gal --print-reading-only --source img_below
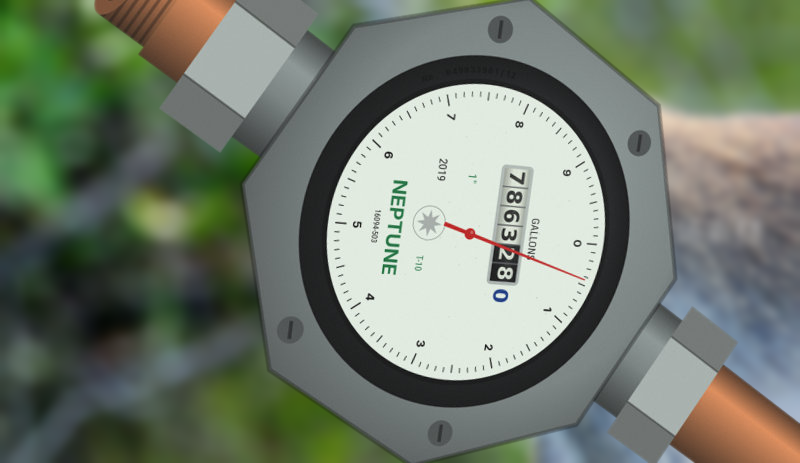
7863280.4,gal
